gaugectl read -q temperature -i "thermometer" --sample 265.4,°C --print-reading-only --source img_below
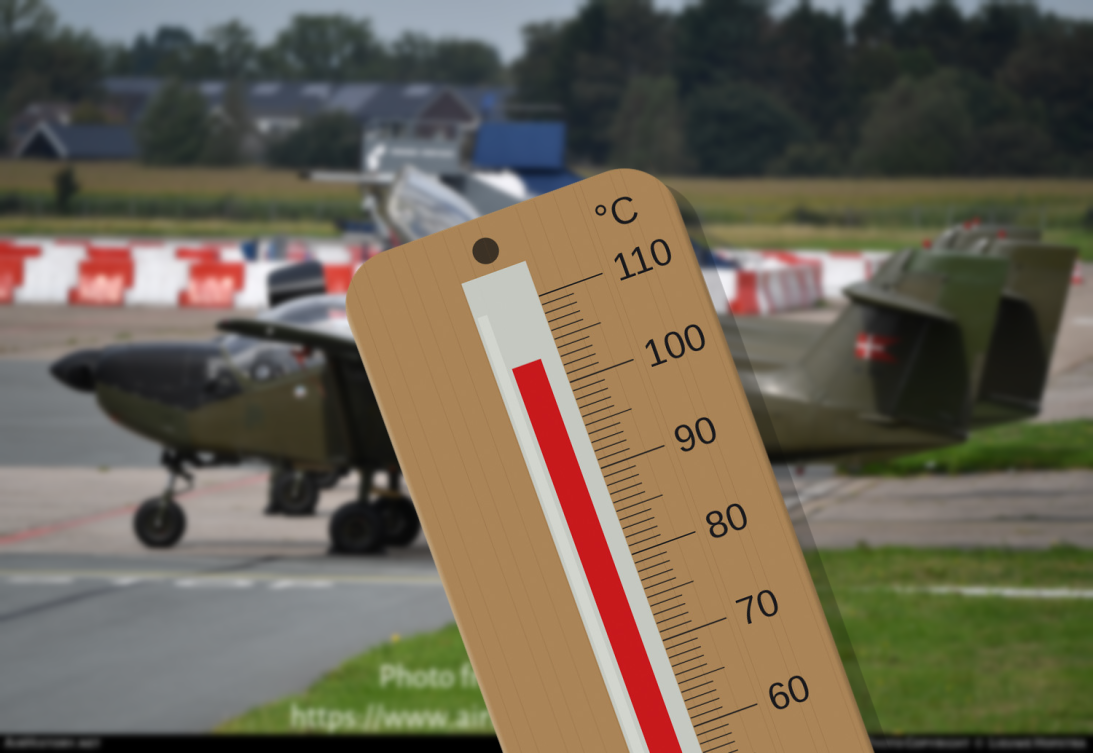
103.5,°C
